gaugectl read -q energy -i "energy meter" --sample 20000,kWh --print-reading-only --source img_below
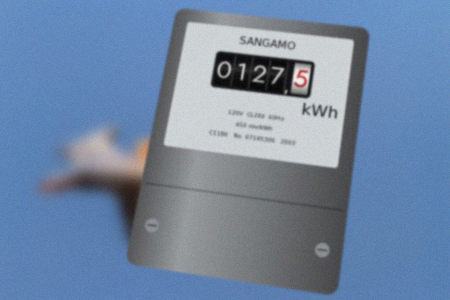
127.5,kWh
